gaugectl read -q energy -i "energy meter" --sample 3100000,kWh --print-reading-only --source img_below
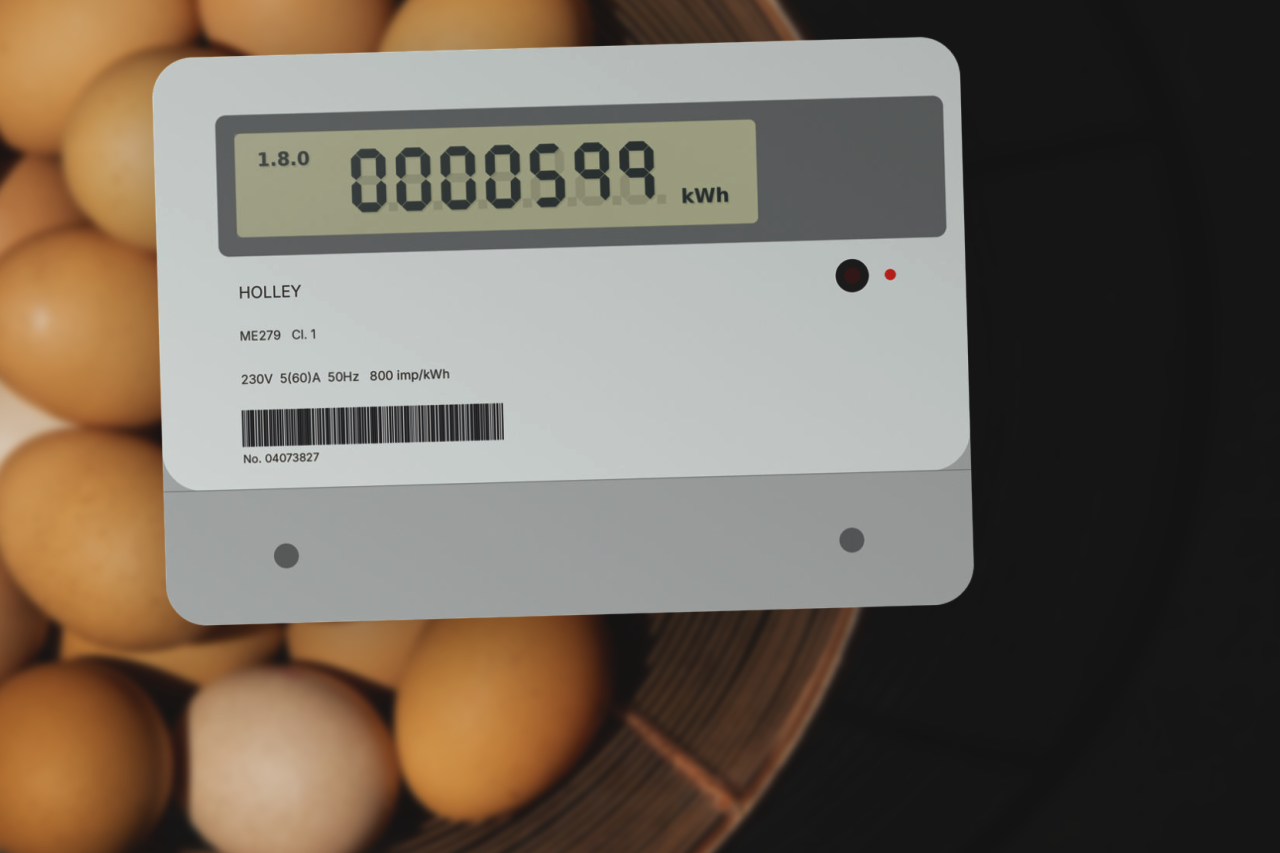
599,kWh
